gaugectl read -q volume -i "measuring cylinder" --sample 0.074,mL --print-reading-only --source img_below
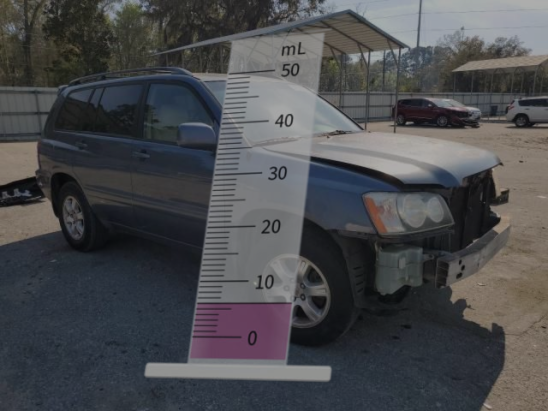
6,mL
